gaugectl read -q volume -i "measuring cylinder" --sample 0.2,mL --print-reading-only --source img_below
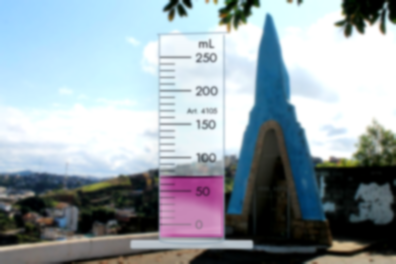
70,mL
